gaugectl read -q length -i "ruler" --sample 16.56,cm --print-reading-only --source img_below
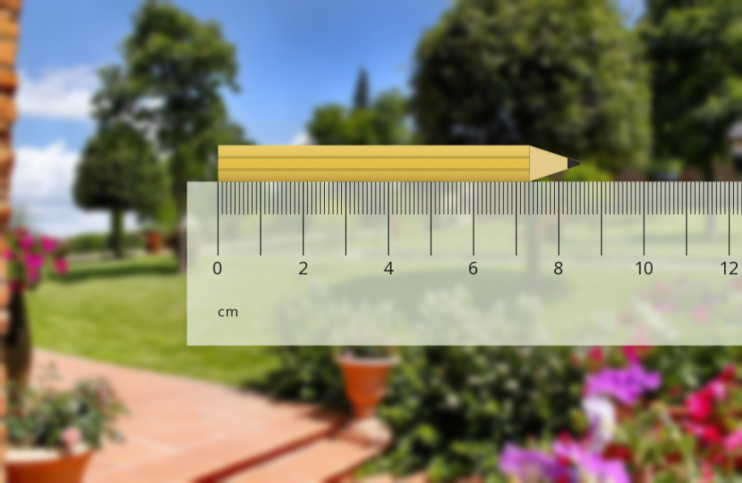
8.5,cm
